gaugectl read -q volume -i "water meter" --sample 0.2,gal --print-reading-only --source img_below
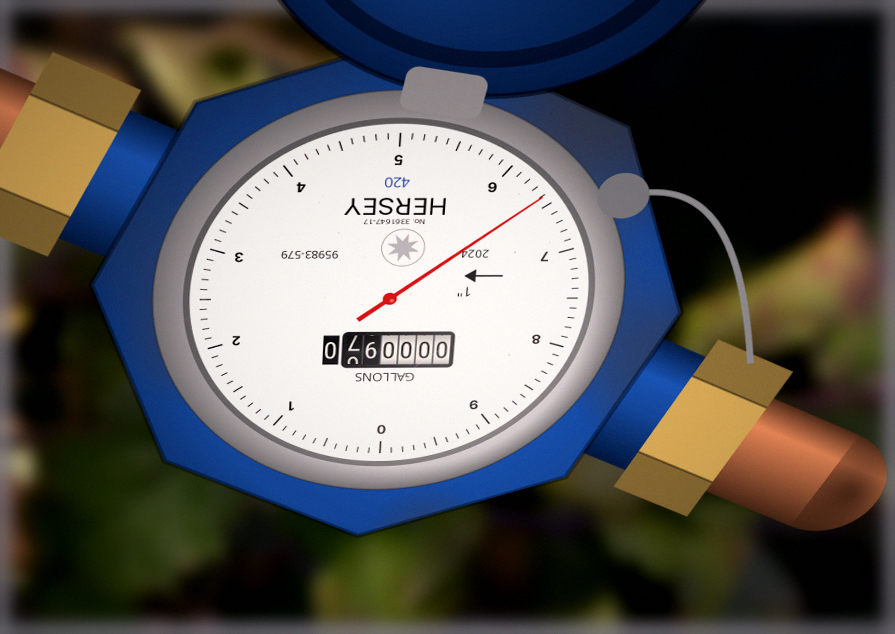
966.4,gal
